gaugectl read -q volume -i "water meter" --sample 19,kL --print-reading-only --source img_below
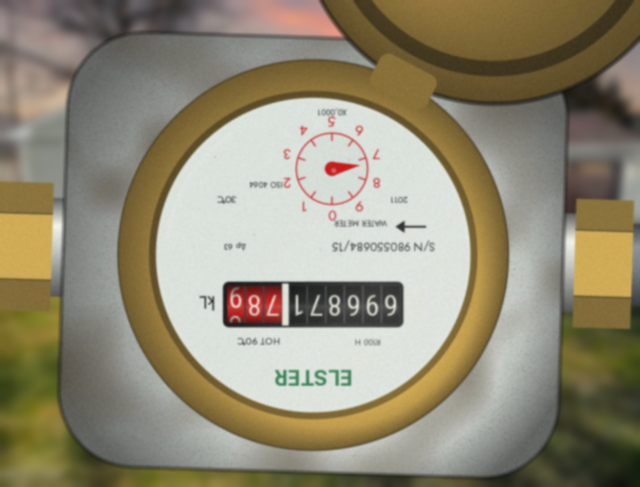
696871.7887,kL
